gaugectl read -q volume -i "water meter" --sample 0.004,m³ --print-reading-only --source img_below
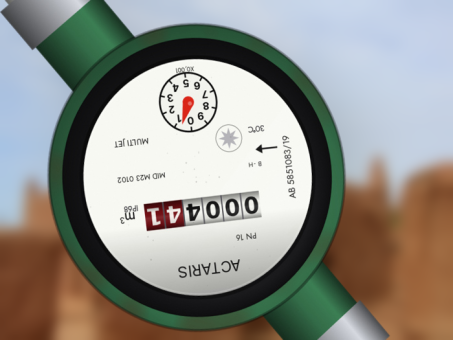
4.410,m³
